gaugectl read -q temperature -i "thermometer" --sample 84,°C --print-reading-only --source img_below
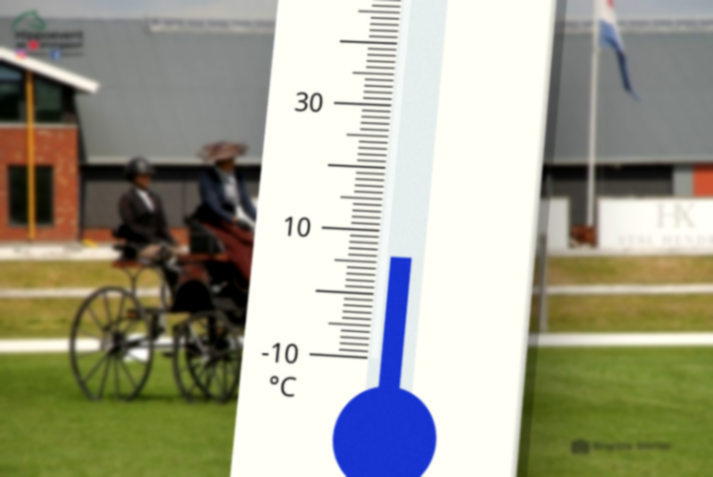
6,°C
